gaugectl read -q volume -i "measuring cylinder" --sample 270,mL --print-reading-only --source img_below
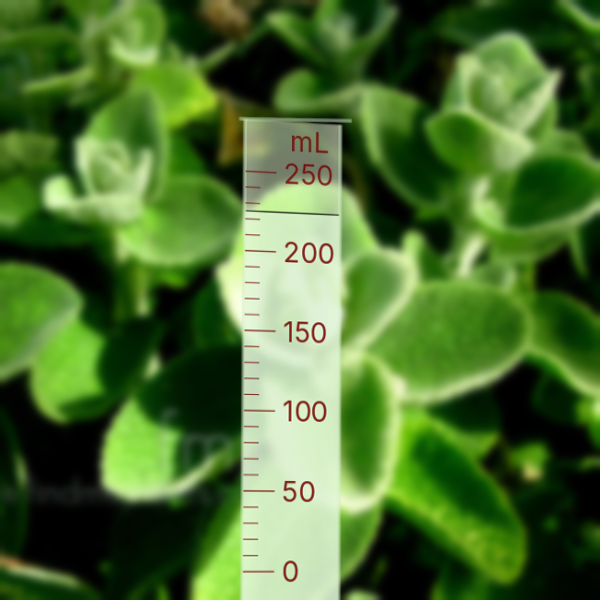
225,mL
